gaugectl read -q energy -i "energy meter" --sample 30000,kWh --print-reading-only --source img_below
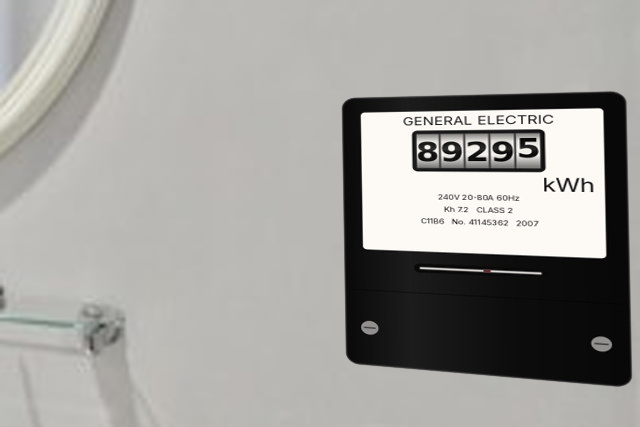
89295,kWh
